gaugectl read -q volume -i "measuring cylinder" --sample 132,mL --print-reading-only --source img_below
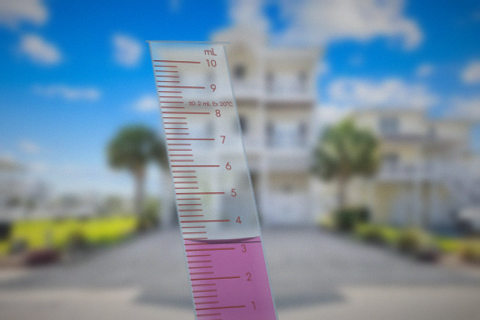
3.2,mL
